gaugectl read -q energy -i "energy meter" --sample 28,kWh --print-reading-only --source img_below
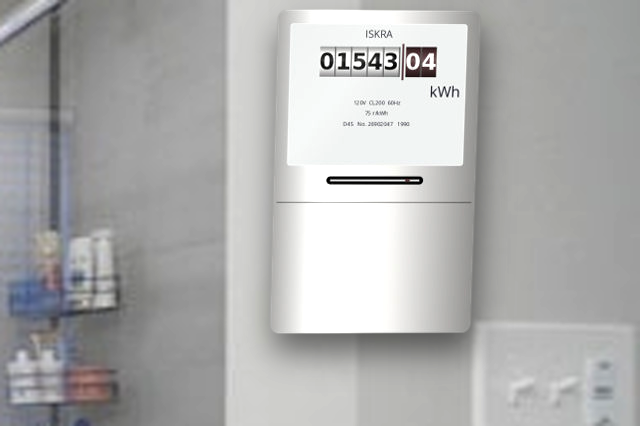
1543.04,kWh
